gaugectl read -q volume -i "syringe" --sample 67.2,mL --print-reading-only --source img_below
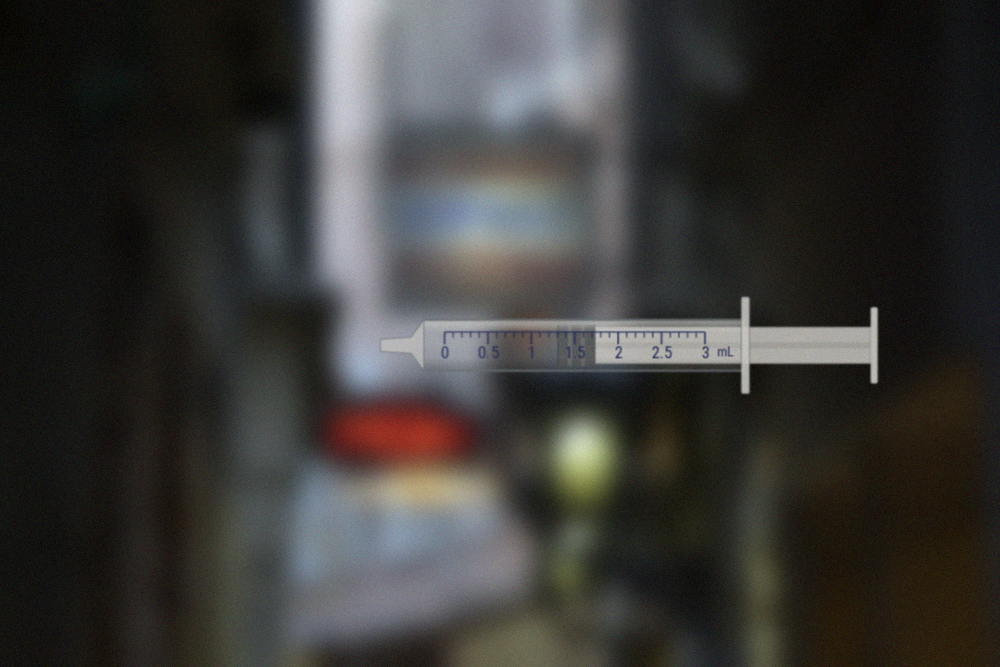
1.3,mL
